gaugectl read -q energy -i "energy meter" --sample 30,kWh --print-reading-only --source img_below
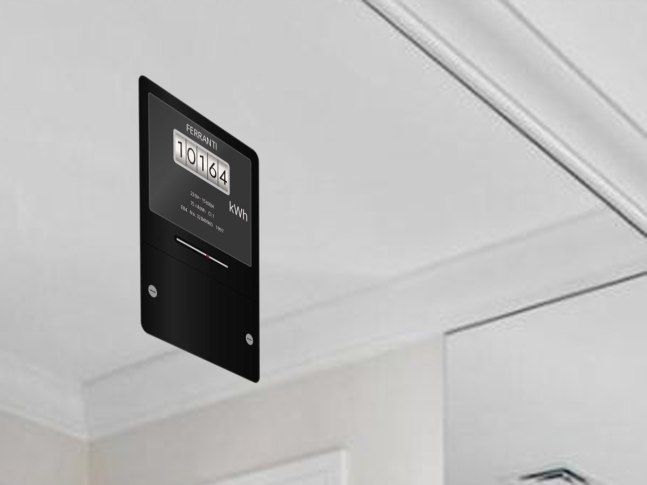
10164,kWh
